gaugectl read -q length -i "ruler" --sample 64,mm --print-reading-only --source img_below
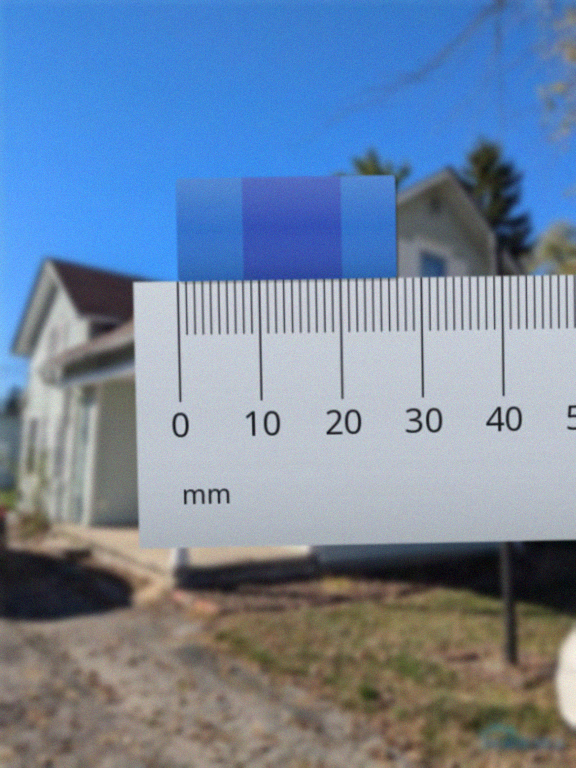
27,mm
